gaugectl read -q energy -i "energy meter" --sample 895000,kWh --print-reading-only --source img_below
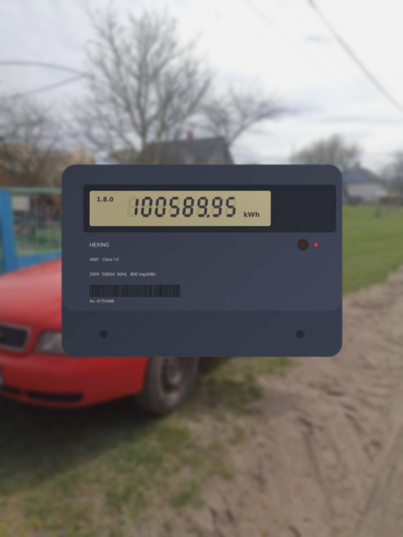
100589.95,kWh
